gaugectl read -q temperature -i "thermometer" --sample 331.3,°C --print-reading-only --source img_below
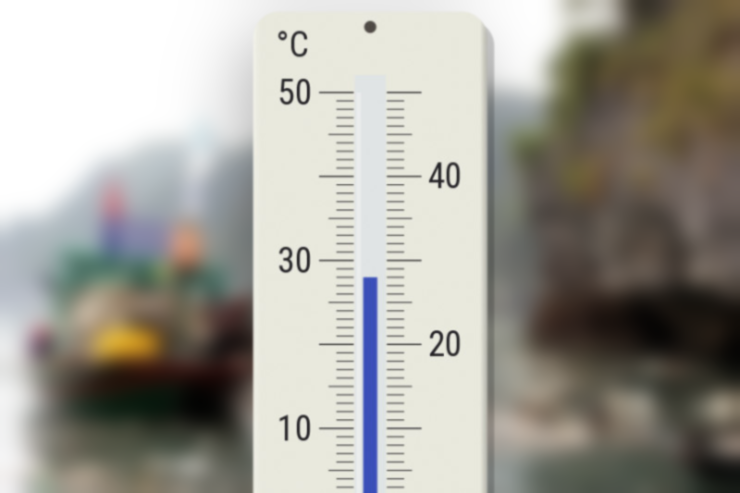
28,°C
